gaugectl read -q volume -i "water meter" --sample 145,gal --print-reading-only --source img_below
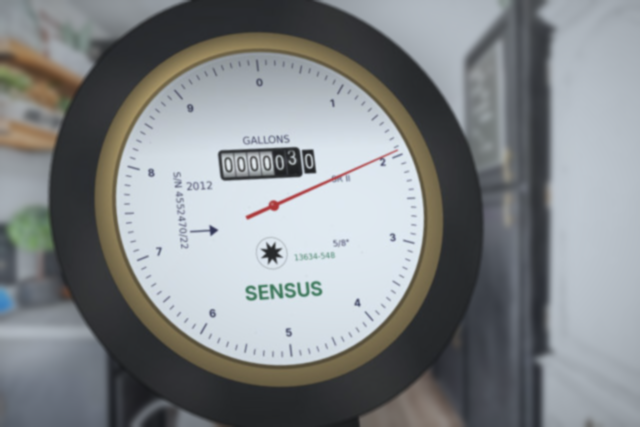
31.9,gal
